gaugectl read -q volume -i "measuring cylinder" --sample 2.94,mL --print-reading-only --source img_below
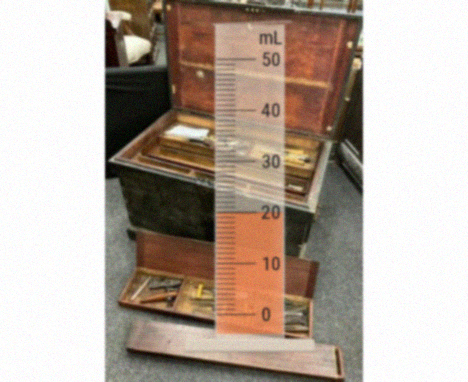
20,mL
